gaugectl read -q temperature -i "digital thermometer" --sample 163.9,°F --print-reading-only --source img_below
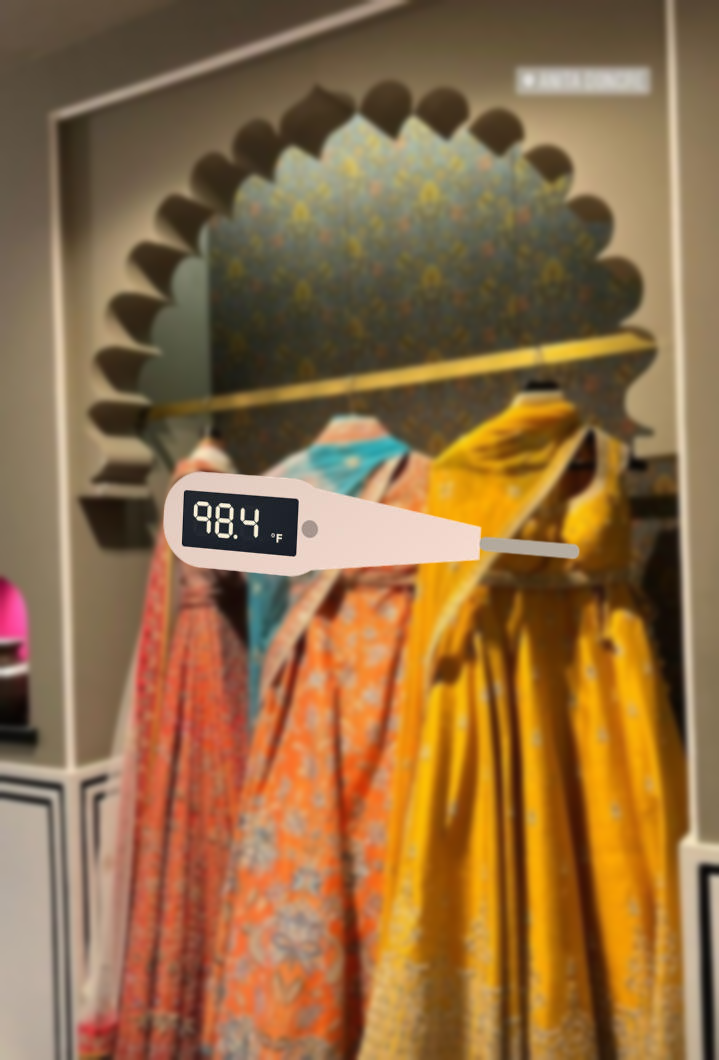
98.4,°F
